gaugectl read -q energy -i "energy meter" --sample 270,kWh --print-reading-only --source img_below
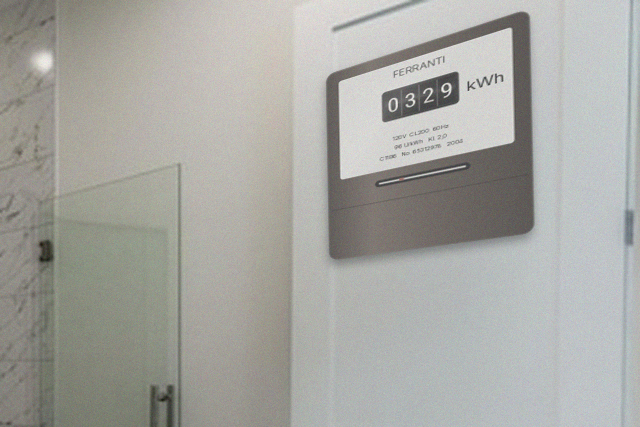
329,kWh
